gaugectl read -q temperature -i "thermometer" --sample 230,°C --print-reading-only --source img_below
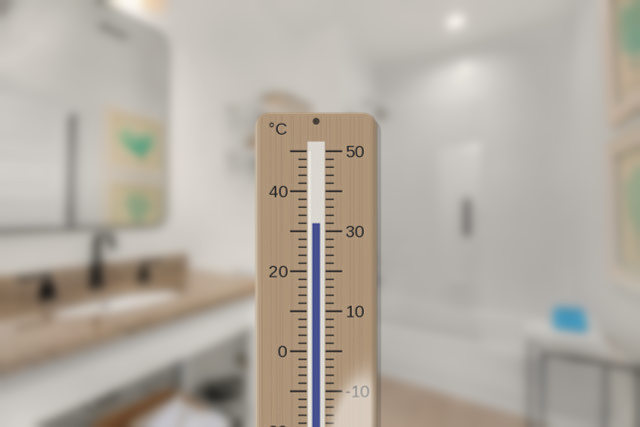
32,°C
